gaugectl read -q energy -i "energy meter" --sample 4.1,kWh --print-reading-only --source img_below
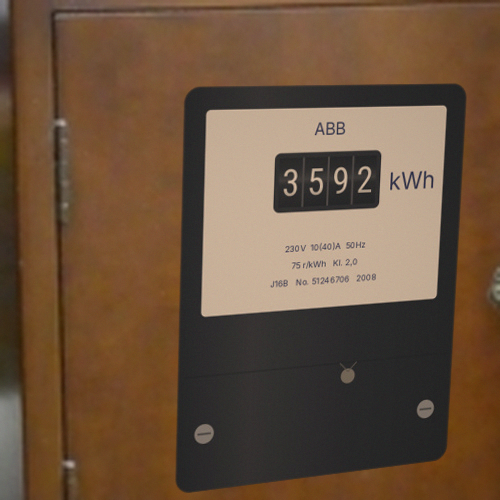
3592,kWh
